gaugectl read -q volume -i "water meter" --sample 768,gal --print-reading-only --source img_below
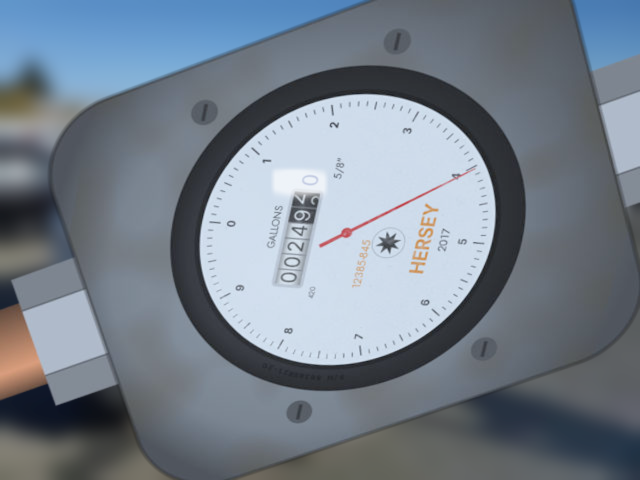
24924.0,gal
